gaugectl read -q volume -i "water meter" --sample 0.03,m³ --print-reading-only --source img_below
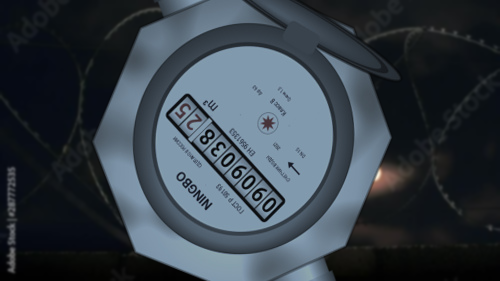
909038.25,m³
